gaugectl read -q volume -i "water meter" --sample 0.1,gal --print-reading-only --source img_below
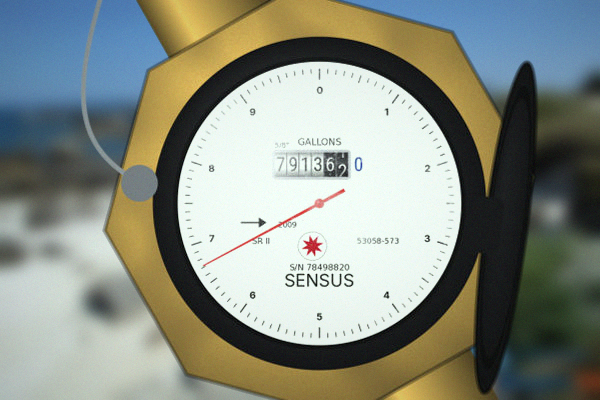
7913616.7,gal
